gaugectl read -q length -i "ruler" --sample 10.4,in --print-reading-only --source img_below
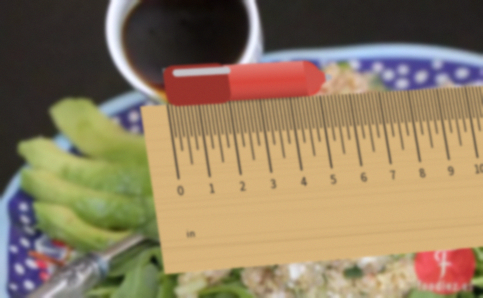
5.5,in
